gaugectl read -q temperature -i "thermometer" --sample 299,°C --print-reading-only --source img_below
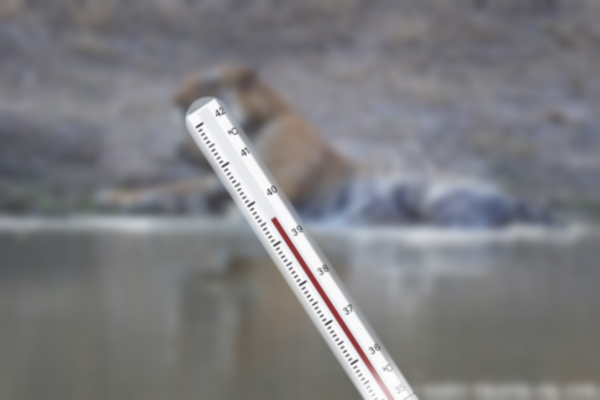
39.5,°C
